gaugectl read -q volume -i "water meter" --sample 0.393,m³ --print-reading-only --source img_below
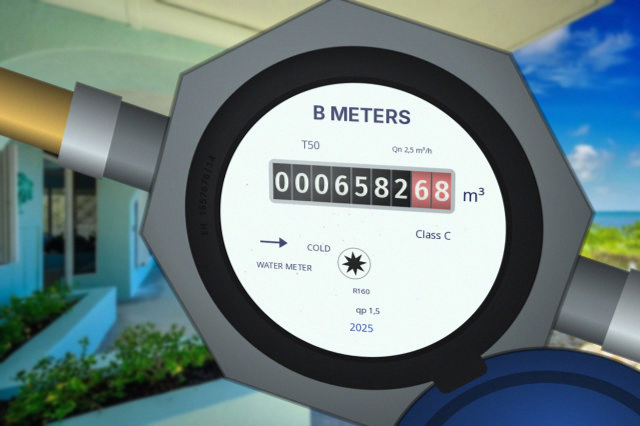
6582.68,m³
